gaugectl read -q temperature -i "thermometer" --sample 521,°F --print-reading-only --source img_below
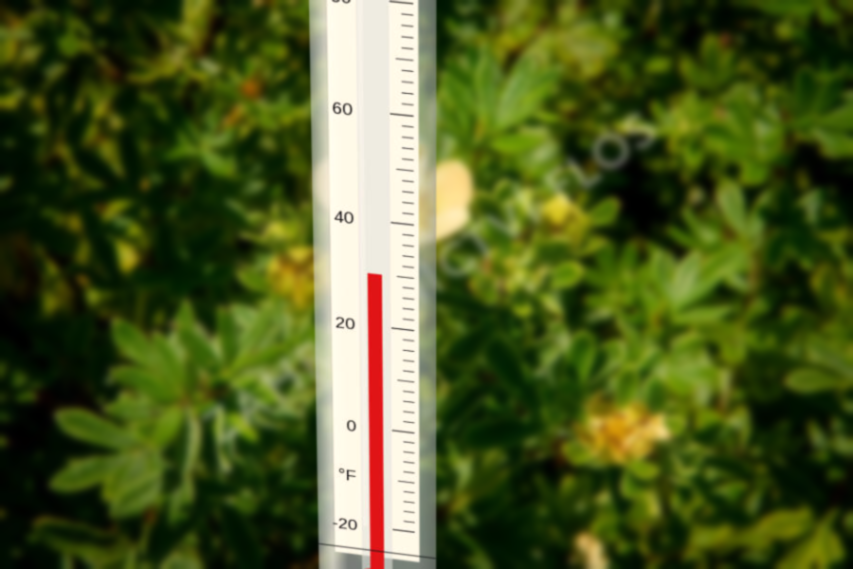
30,°F
